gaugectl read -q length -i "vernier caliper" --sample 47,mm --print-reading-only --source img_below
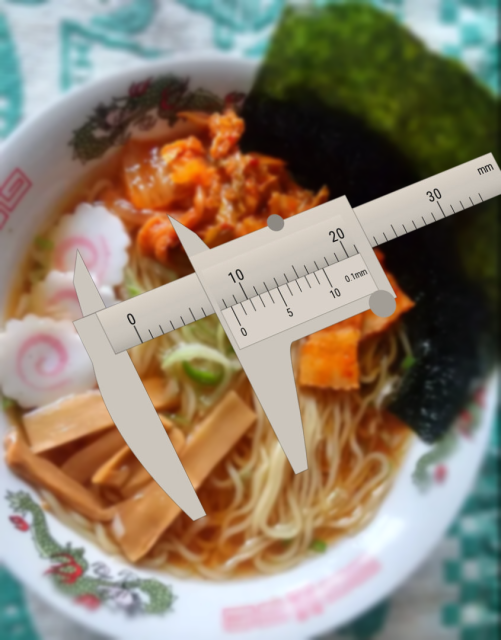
8.4,mm
